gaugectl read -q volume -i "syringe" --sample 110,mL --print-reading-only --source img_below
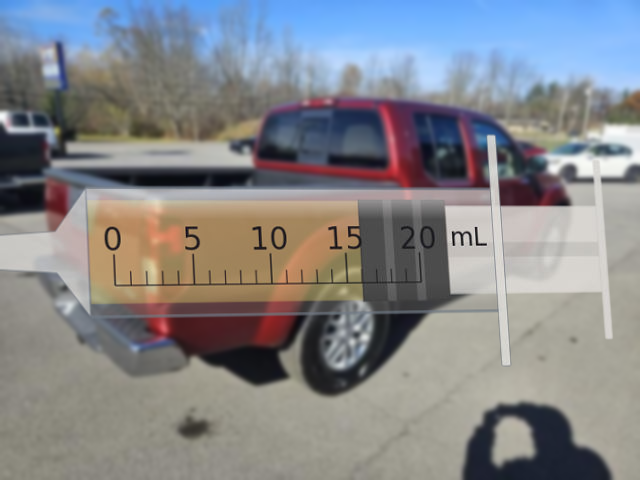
16,mL
